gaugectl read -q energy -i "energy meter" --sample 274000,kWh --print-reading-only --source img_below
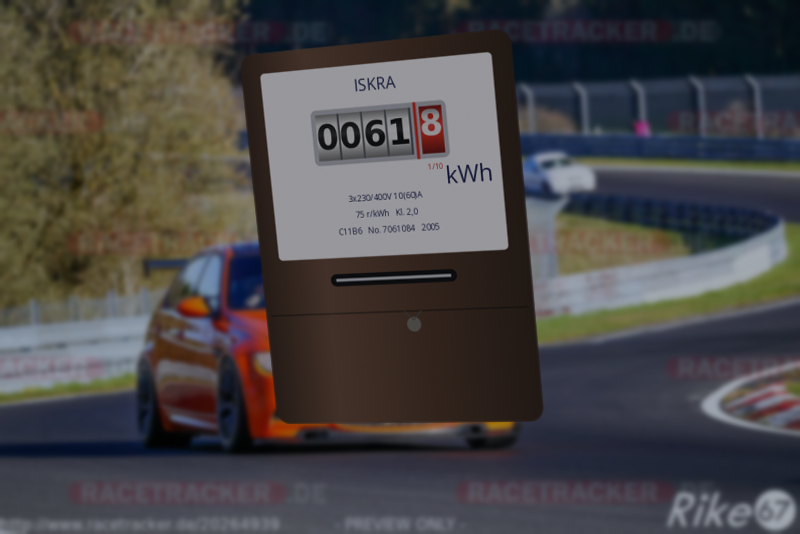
61.8,kWh
